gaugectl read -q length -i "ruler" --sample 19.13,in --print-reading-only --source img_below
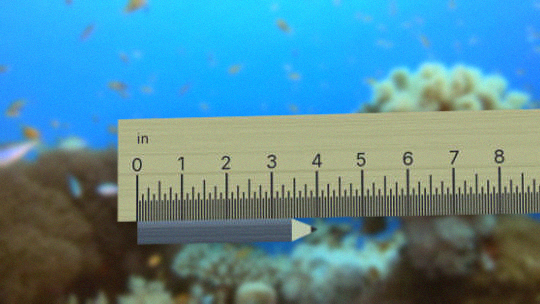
4,in
